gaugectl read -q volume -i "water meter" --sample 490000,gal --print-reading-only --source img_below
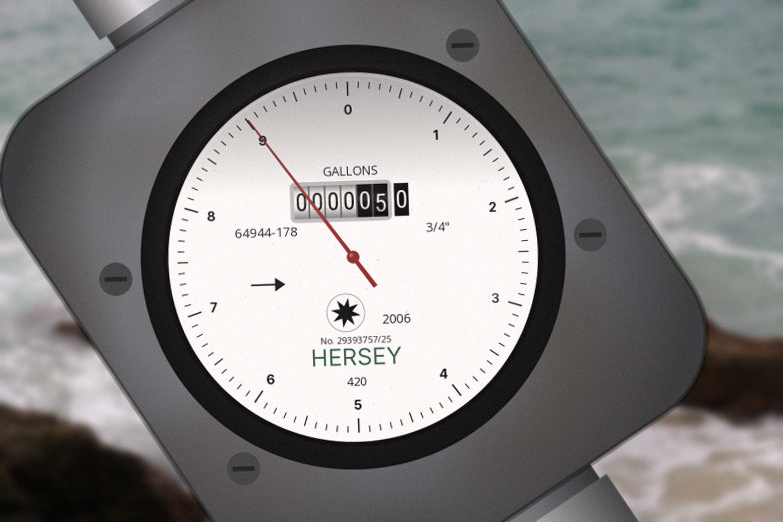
49.0,gal
